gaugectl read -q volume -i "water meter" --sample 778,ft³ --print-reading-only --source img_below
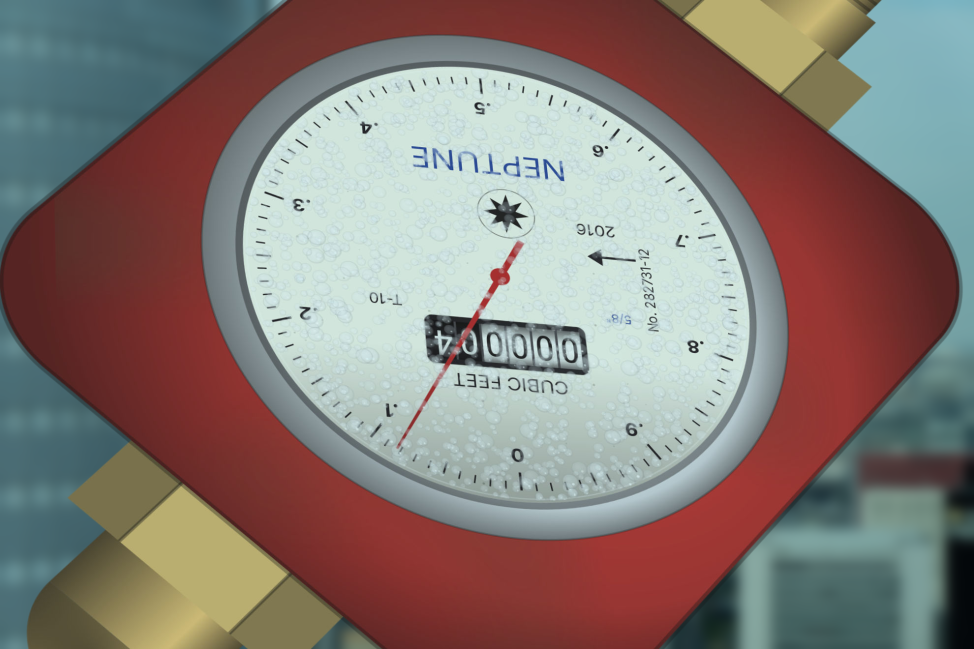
4.08,ft³
